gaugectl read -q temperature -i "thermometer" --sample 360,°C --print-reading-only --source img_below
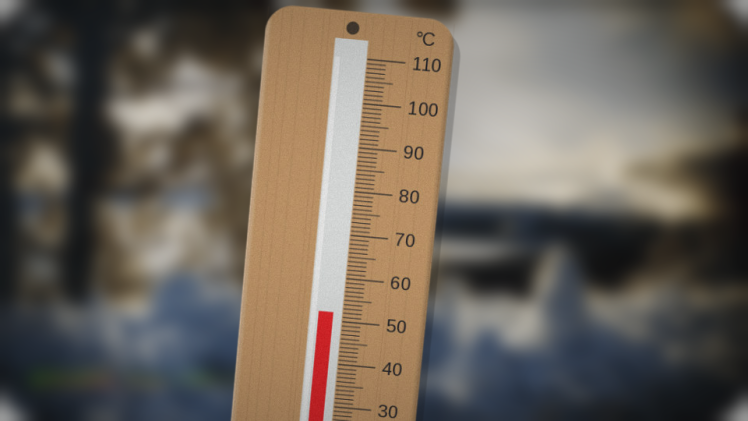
52,°C
